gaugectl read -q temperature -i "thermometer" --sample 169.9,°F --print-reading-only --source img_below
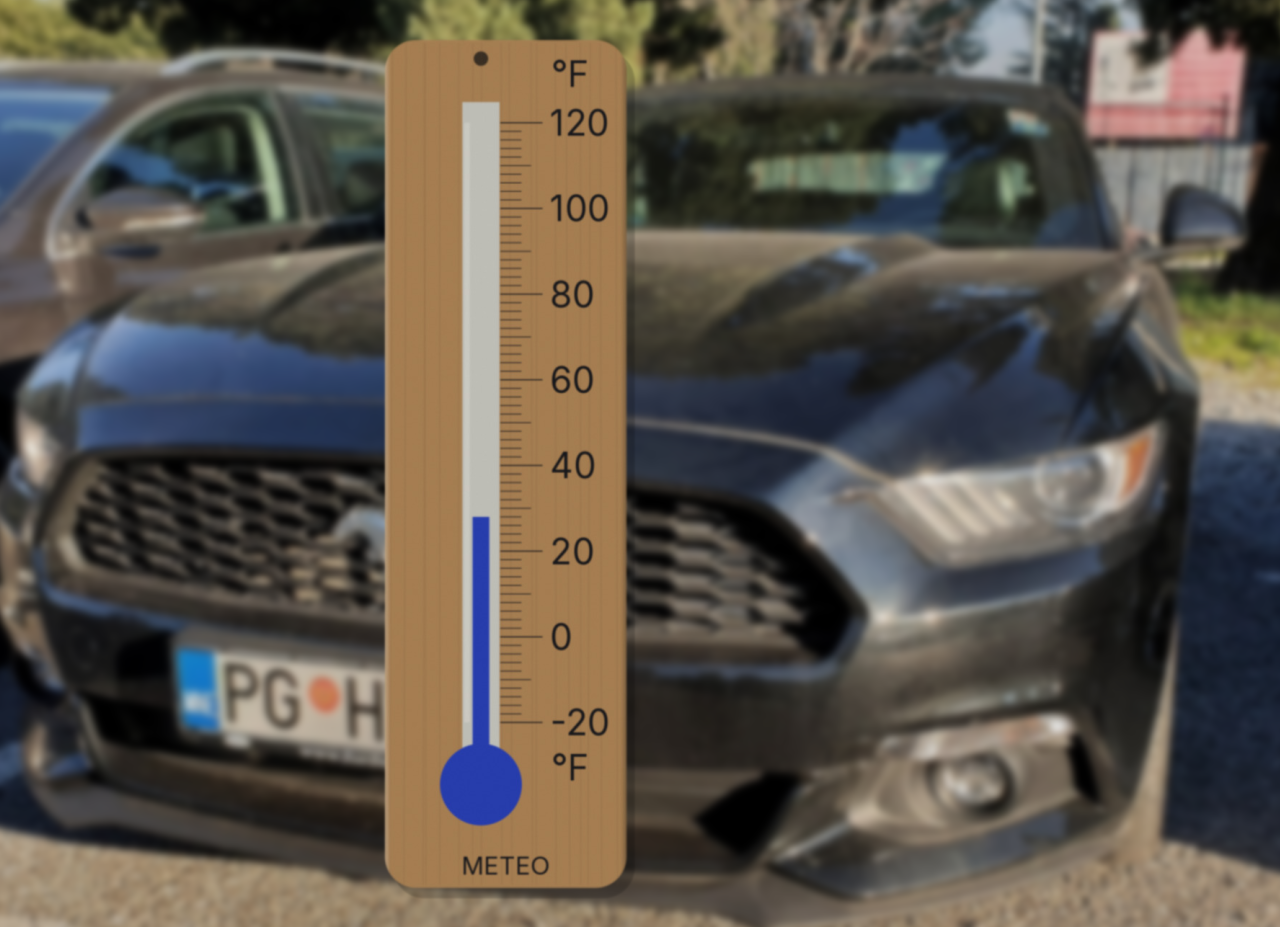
28,°F
